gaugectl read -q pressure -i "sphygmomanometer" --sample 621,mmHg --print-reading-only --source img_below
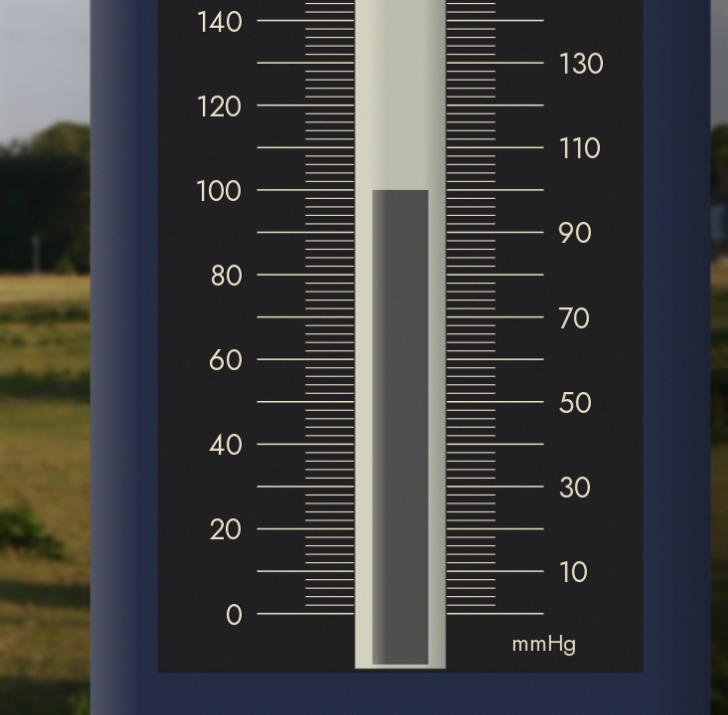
100,mmHg
